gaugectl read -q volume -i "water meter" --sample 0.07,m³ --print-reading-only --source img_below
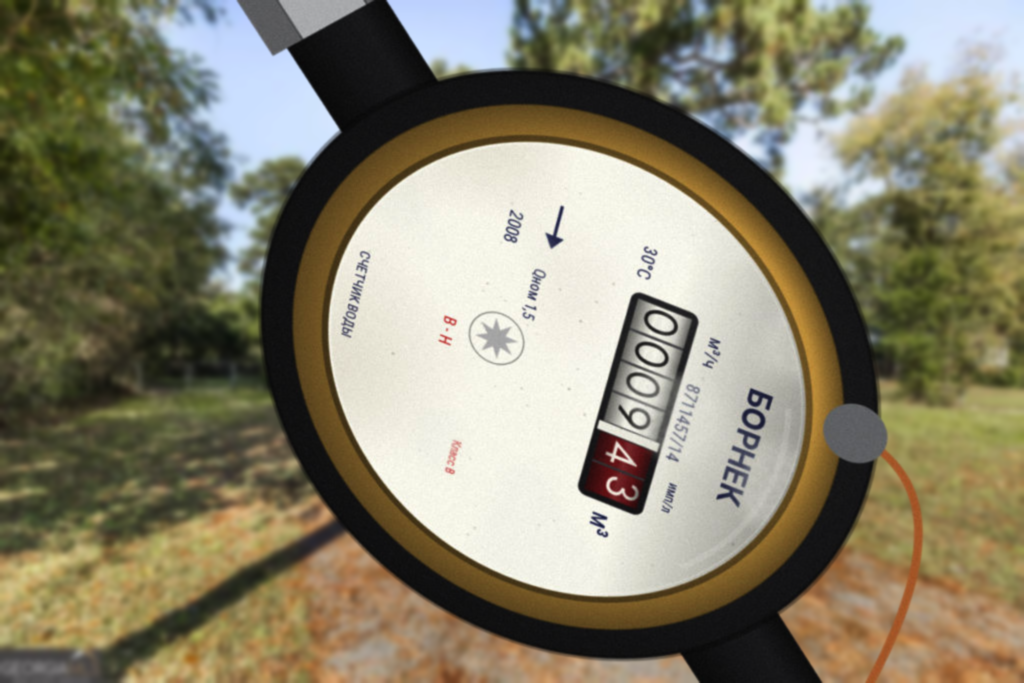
9.43,m³
